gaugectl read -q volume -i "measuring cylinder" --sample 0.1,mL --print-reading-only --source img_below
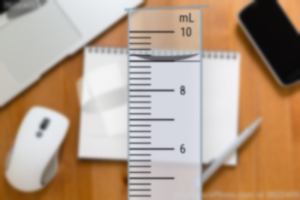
9,mL
